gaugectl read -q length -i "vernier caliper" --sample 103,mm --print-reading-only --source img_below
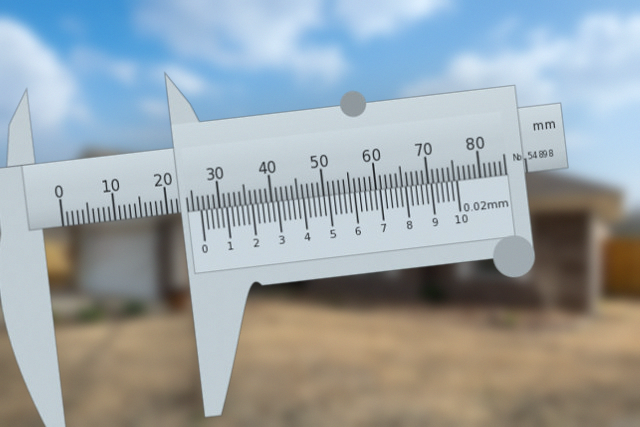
26.5,mm
